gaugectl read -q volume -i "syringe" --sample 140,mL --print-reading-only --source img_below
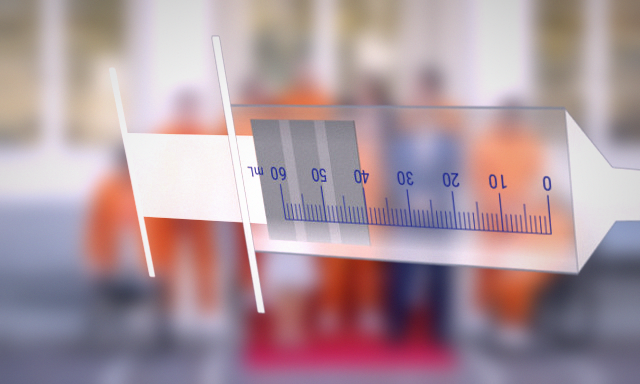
40,mL
